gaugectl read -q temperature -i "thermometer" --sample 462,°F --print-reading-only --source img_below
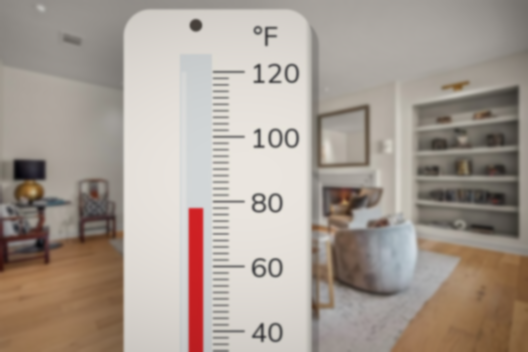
78,°F
